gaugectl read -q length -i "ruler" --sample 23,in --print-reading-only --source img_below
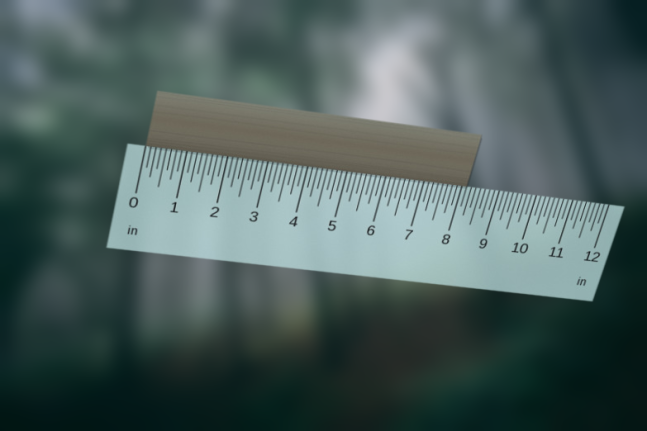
8.125,in
